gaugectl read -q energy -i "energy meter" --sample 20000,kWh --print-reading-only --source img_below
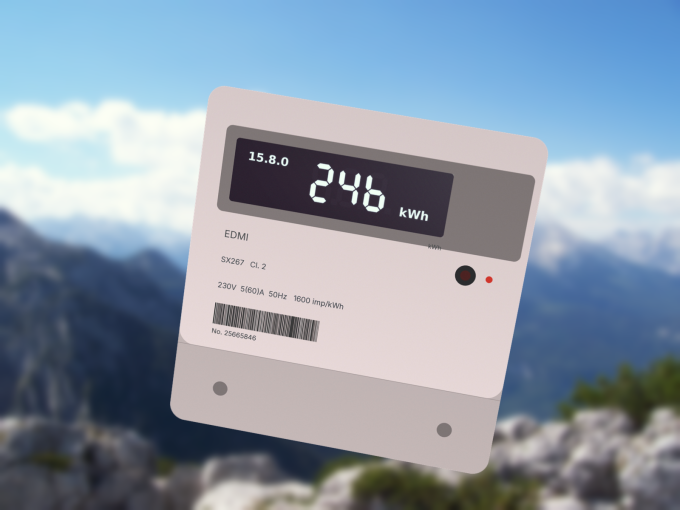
246,kWh
